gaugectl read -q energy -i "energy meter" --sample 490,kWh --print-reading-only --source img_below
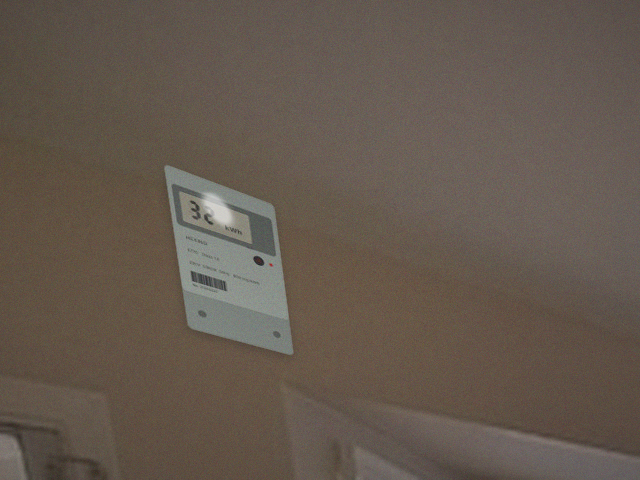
32,kWh
